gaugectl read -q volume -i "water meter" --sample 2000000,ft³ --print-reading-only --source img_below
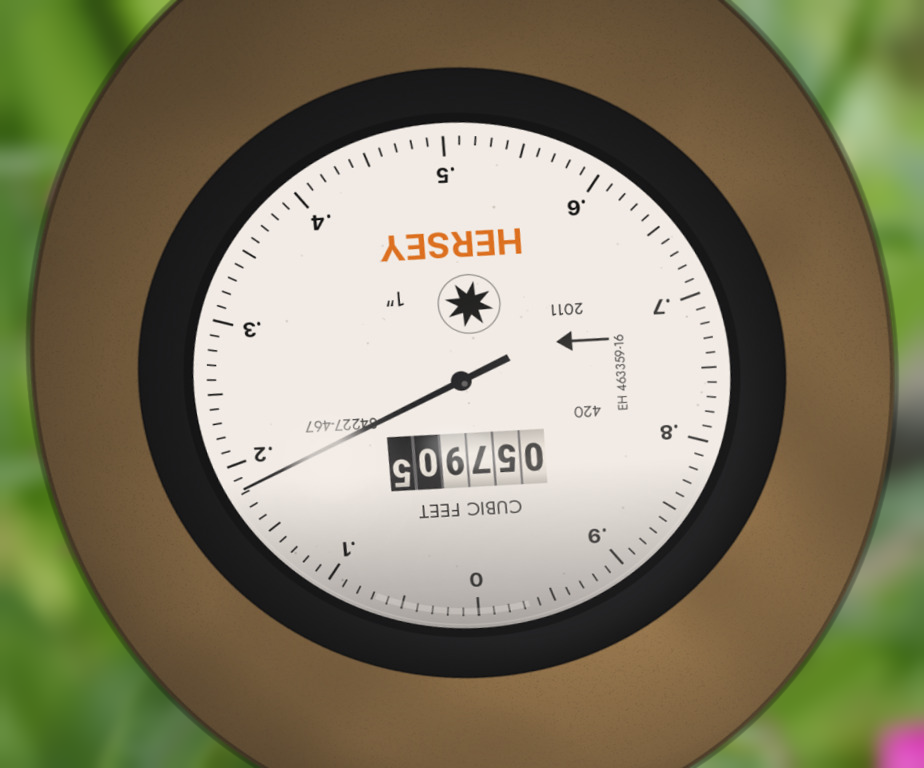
57905.18,ft³
